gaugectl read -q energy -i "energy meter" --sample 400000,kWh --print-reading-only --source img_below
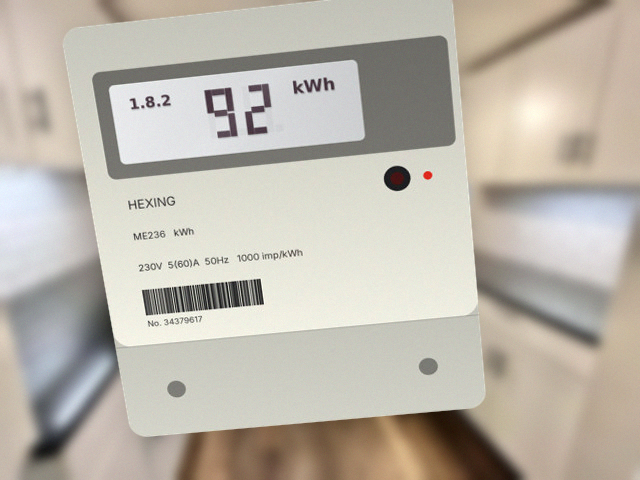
92,kWh
